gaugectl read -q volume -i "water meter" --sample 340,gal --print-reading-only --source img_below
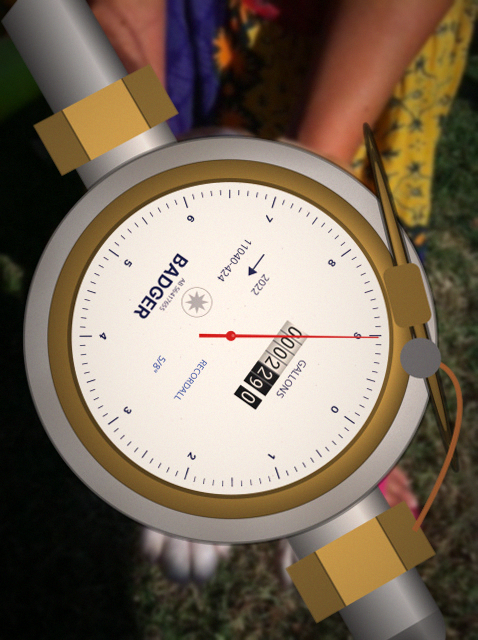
2289.0,gal
